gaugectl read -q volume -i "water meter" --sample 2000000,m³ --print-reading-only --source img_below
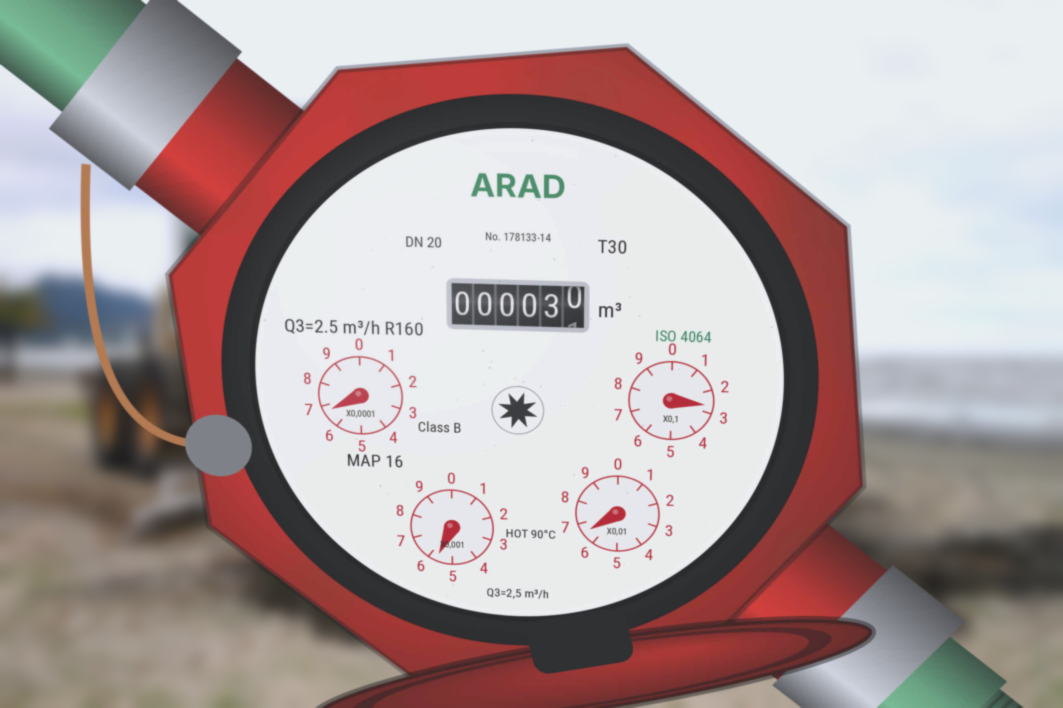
30.2656,m³
